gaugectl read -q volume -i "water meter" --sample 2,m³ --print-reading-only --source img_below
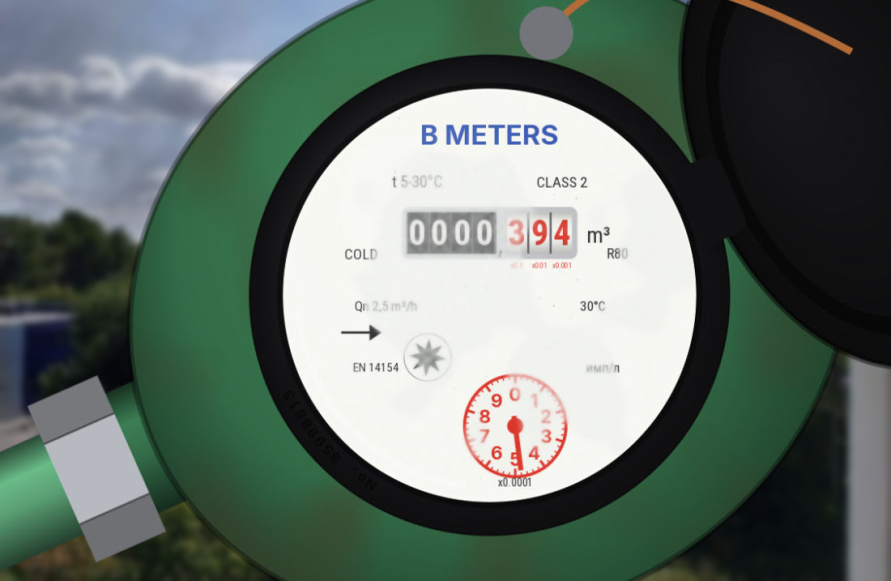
0.3944,m³
